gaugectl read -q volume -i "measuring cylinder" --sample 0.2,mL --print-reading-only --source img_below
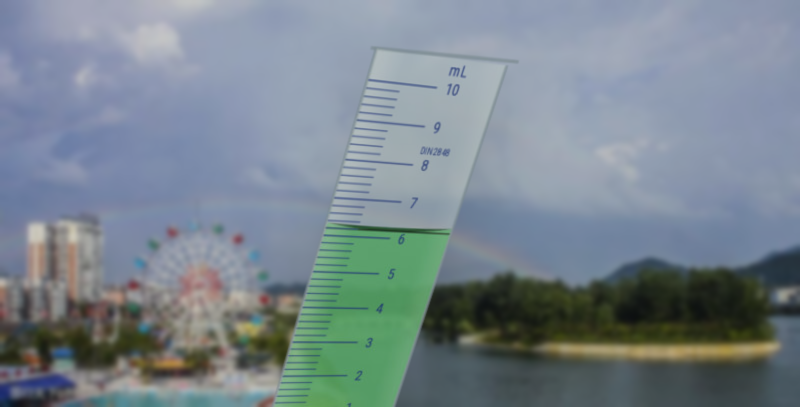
6.2,mL
